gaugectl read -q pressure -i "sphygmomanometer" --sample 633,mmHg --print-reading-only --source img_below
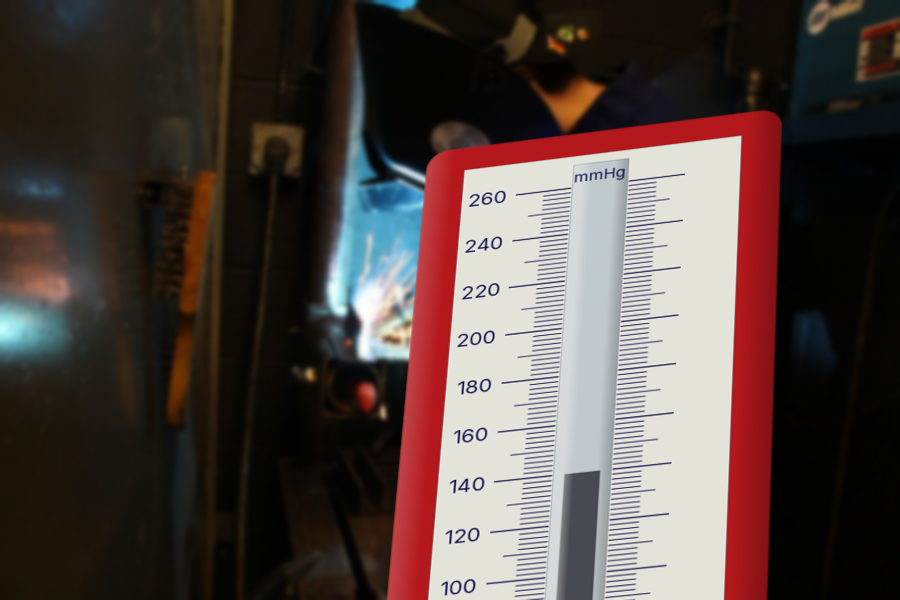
140,mmHg
